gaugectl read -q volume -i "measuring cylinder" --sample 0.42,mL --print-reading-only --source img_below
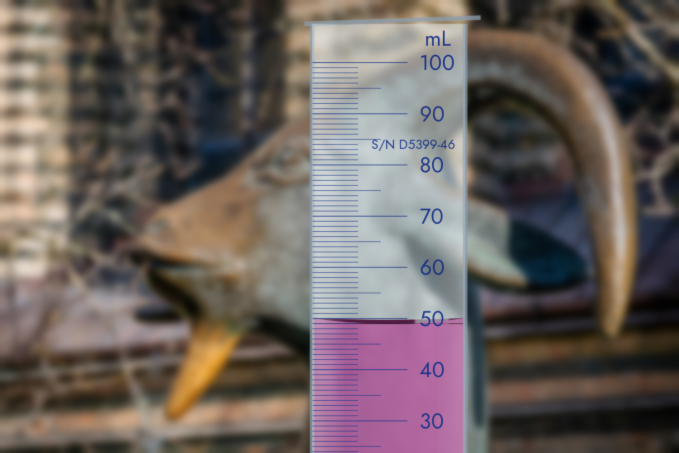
49,mL
